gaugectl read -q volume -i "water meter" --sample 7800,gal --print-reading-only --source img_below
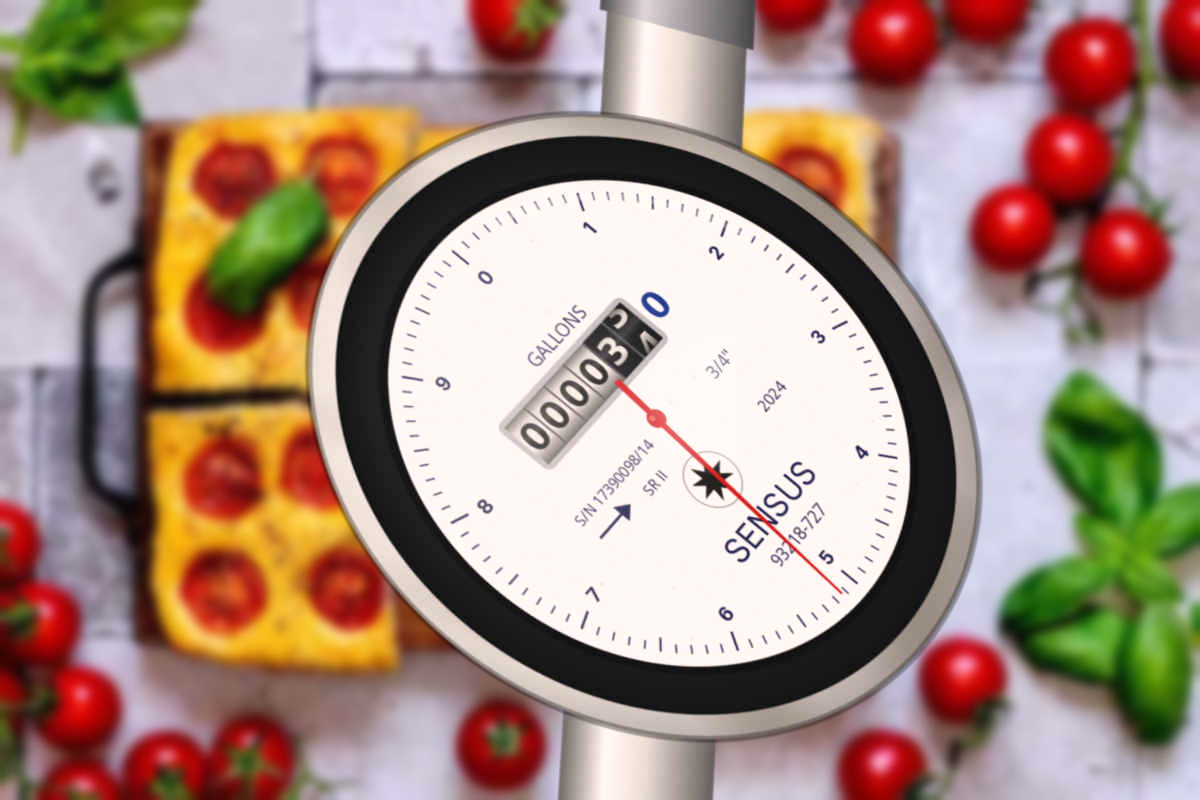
335.1,gal
